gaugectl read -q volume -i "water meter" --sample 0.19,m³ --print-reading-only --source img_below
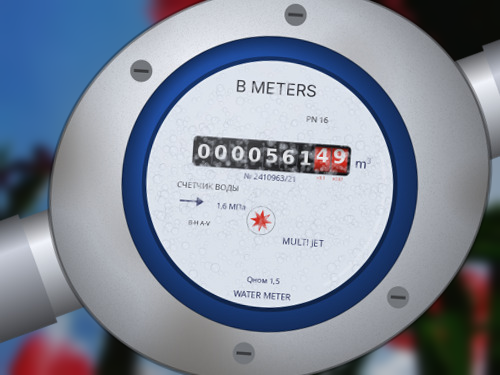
561.49,m³
